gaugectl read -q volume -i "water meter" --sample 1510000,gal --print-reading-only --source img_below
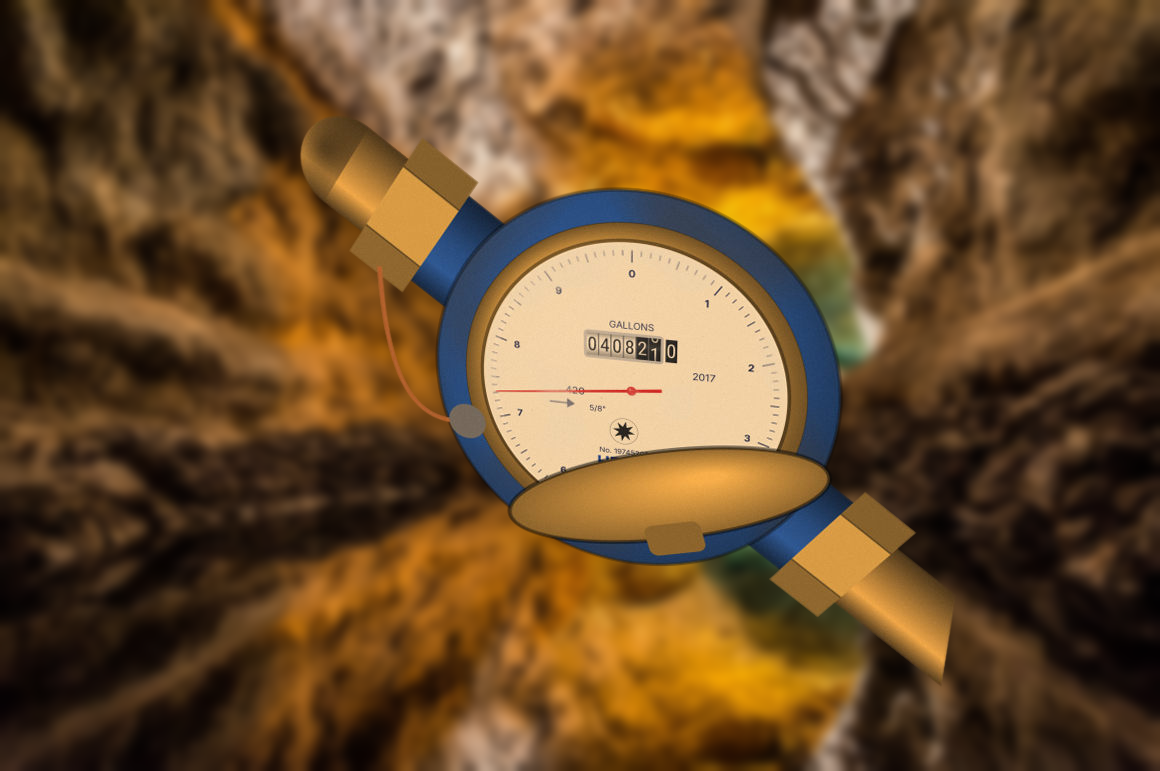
408207.3,gal
